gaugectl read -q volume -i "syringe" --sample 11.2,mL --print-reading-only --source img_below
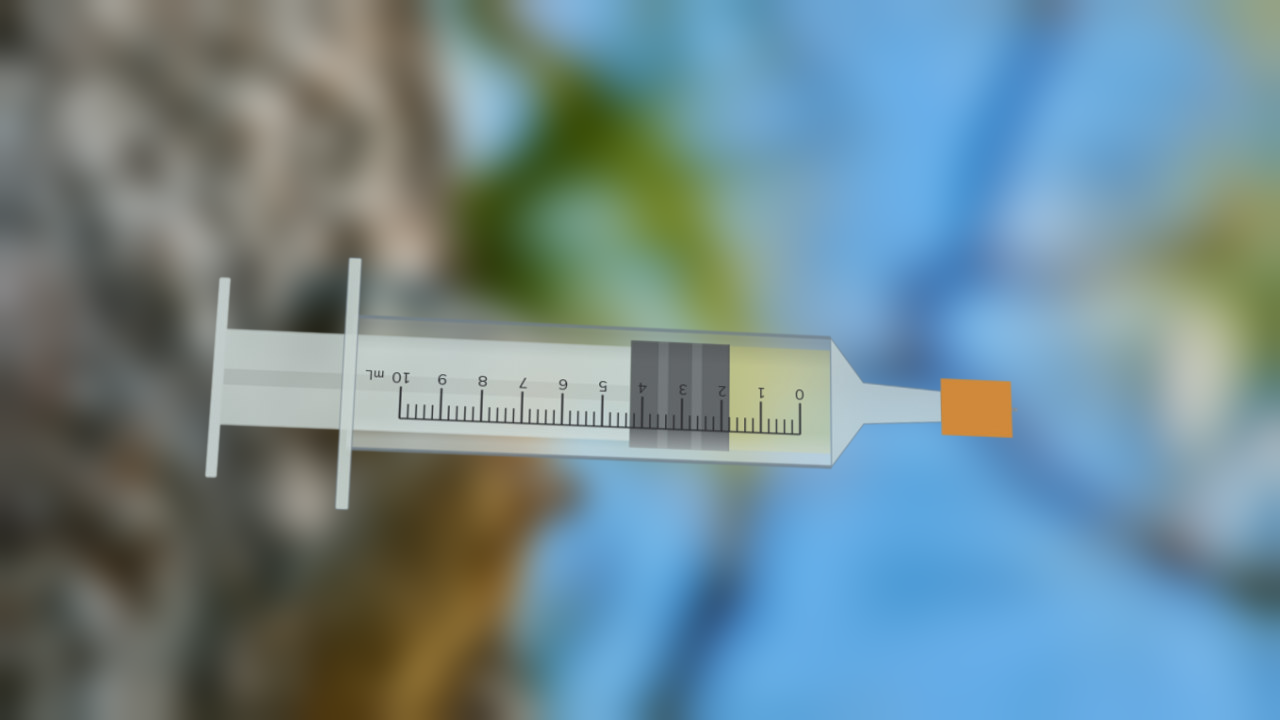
1.8,mL
